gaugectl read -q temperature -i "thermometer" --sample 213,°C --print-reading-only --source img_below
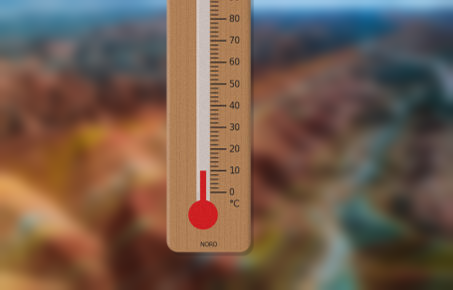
10,°C
